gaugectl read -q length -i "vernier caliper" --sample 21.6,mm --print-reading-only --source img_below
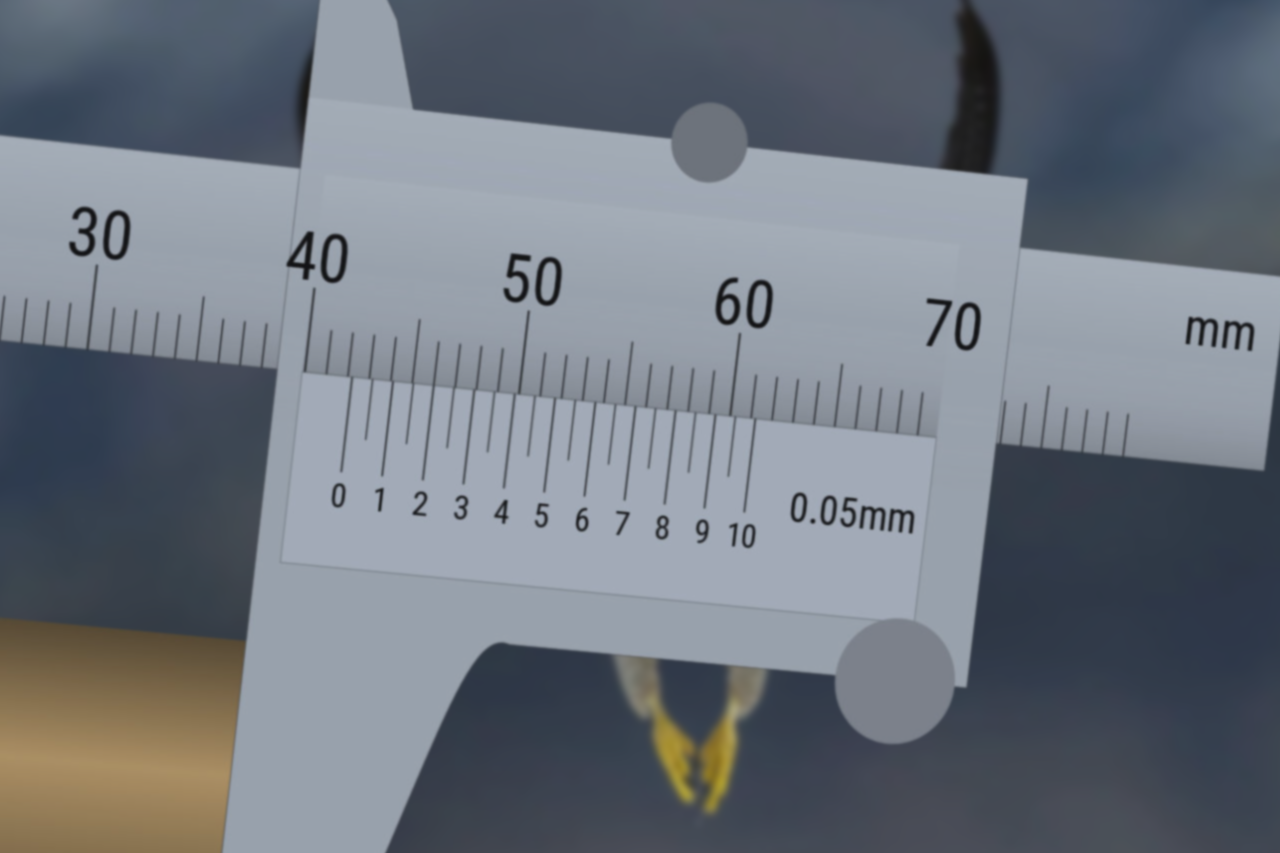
42.2,mm
